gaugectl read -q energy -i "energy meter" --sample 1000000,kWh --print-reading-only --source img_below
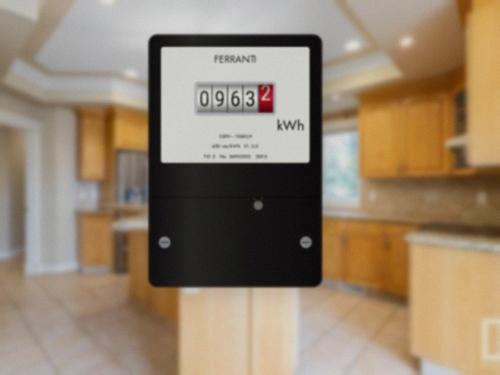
963.2,kWh
